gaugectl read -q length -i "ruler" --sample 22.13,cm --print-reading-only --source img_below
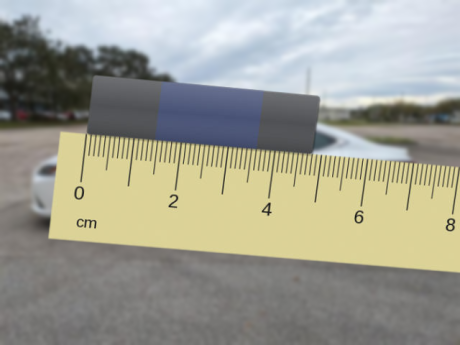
4.8,cm
